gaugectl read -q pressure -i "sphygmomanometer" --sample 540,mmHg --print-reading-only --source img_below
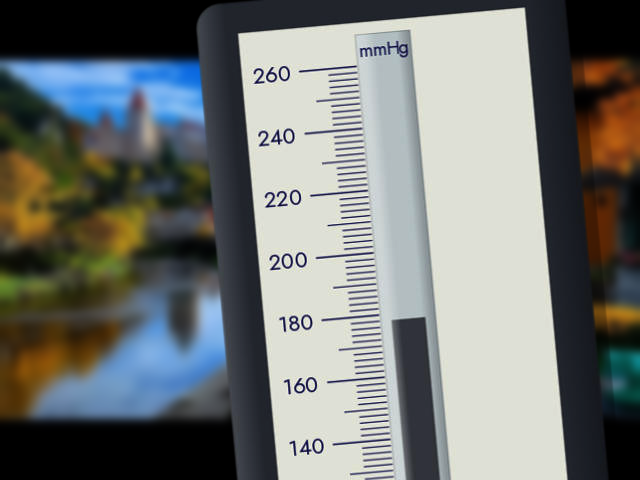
178,mmHg
